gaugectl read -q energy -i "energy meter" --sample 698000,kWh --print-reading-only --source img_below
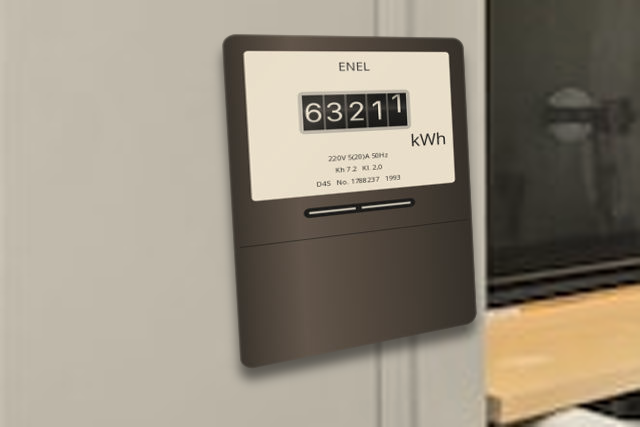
63211,kWh
